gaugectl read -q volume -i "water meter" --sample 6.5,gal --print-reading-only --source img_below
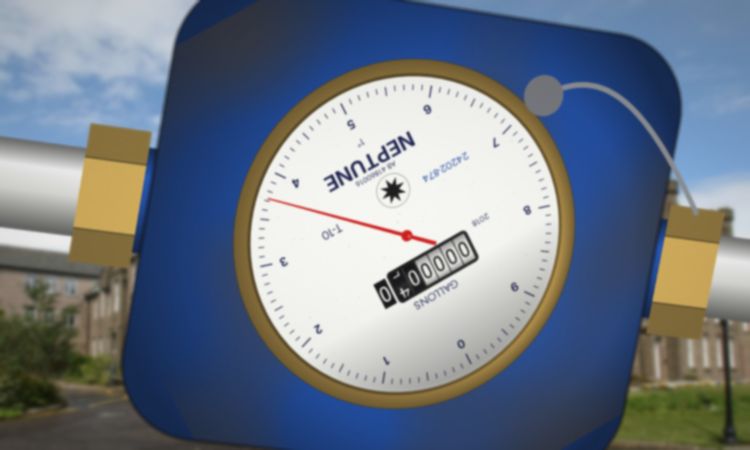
43.7,gal
